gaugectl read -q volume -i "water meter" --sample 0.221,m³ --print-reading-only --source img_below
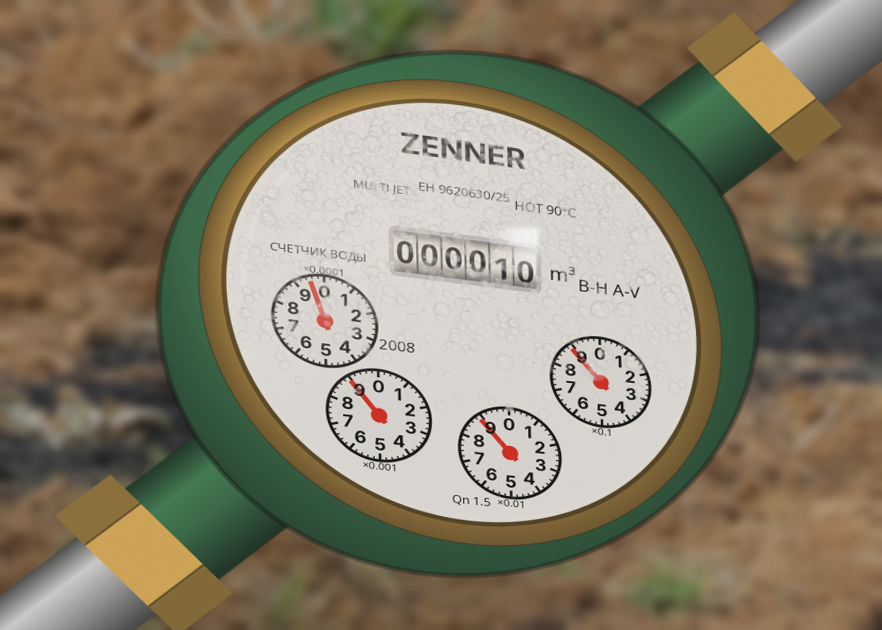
9.8889,m³
